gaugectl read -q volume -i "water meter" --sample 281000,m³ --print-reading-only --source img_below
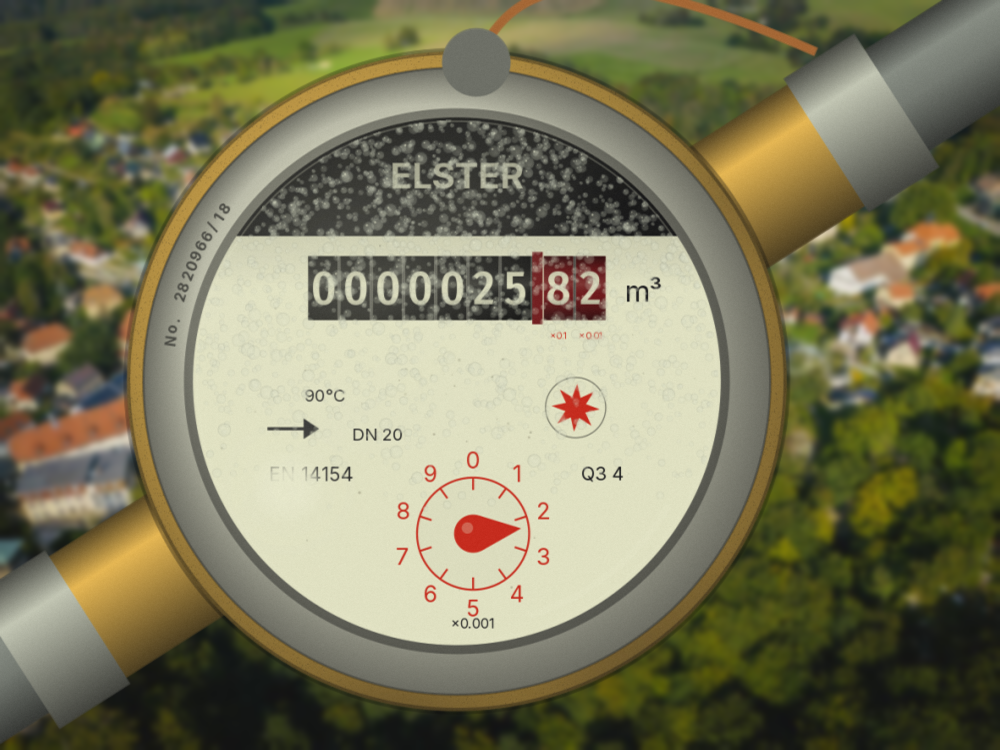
25.822,m³
